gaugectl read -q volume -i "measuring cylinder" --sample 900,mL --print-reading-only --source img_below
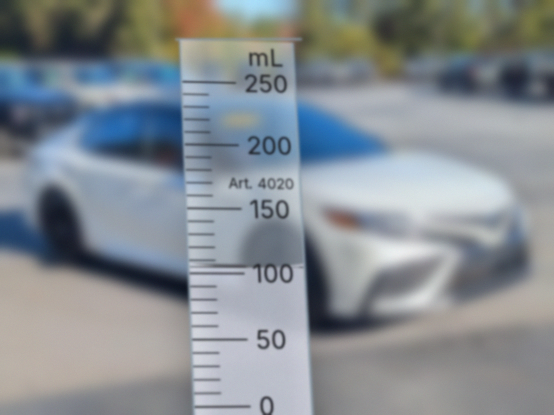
105,mL
